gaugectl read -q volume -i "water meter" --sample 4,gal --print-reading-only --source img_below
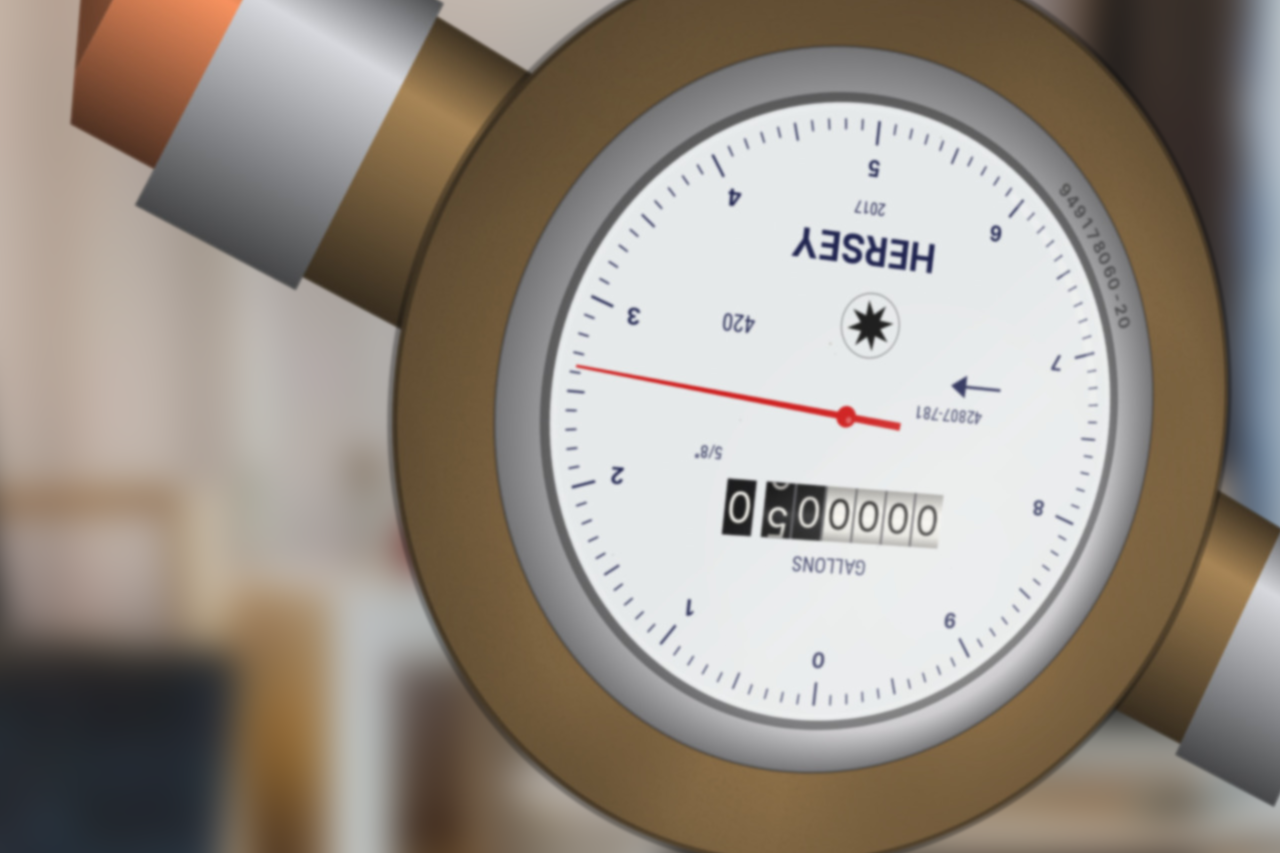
52.6,gal
